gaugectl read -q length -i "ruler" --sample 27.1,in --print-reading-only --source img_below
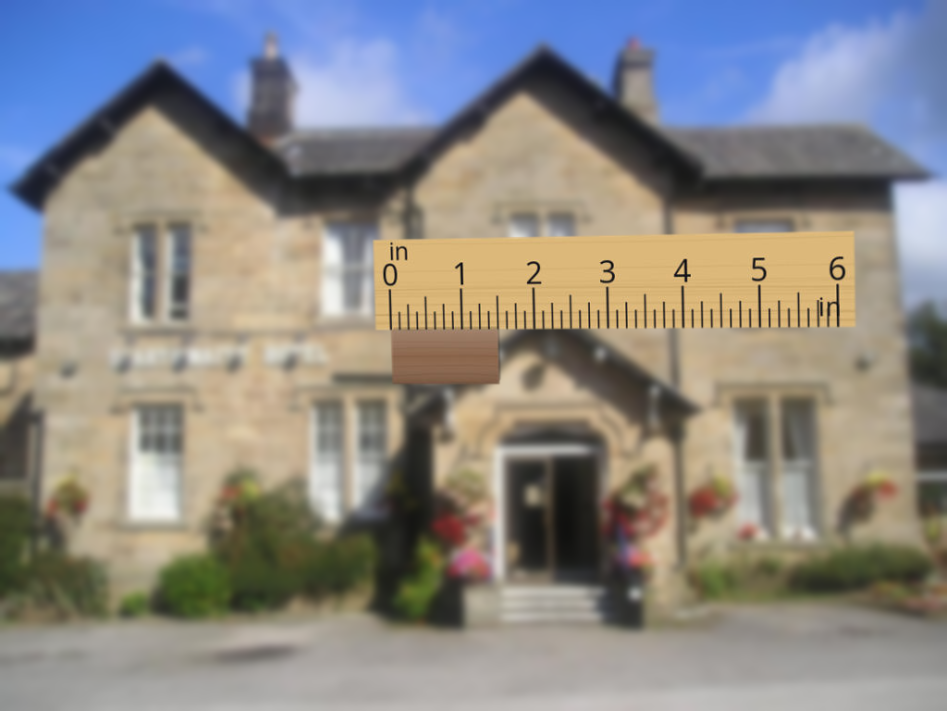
1.5,in
